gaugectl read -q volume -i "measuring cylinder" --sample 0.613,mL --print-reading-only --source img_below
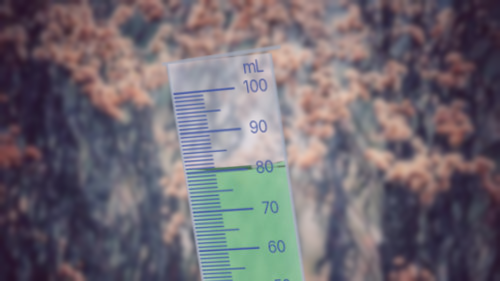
80,mL
